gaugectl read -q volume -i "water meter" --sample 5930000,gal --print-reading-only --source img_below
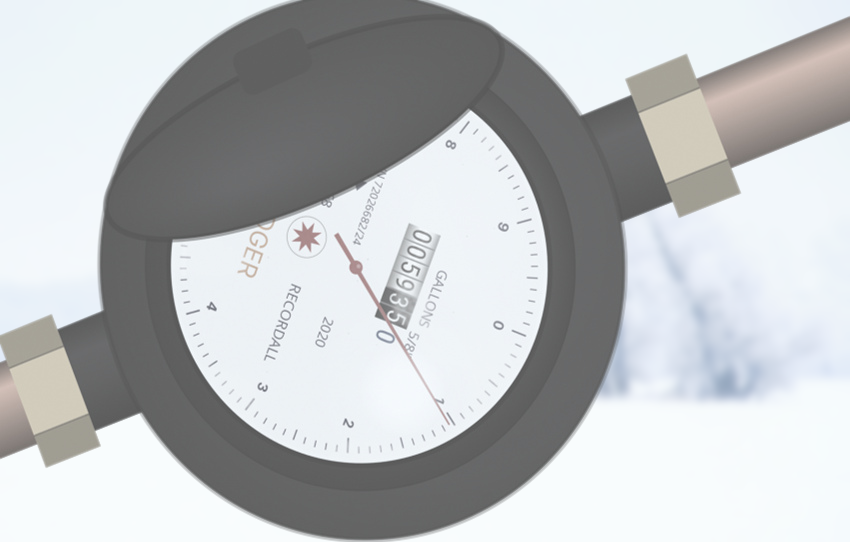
59351.0,gal
